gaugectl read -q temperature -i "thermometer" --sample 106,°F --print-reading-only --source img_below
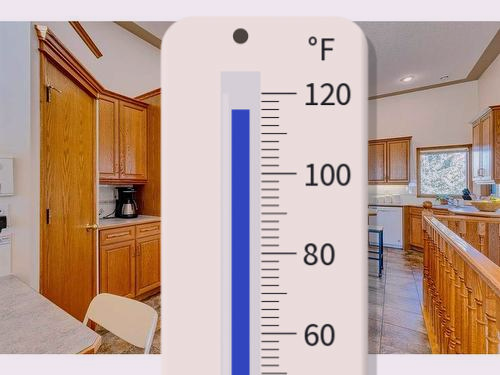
116,°F
